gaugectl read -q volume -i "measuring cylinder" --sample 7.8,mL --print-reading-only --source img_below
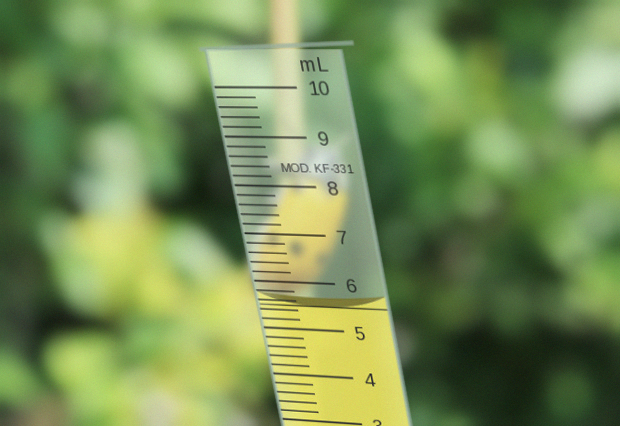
5.5,mL
